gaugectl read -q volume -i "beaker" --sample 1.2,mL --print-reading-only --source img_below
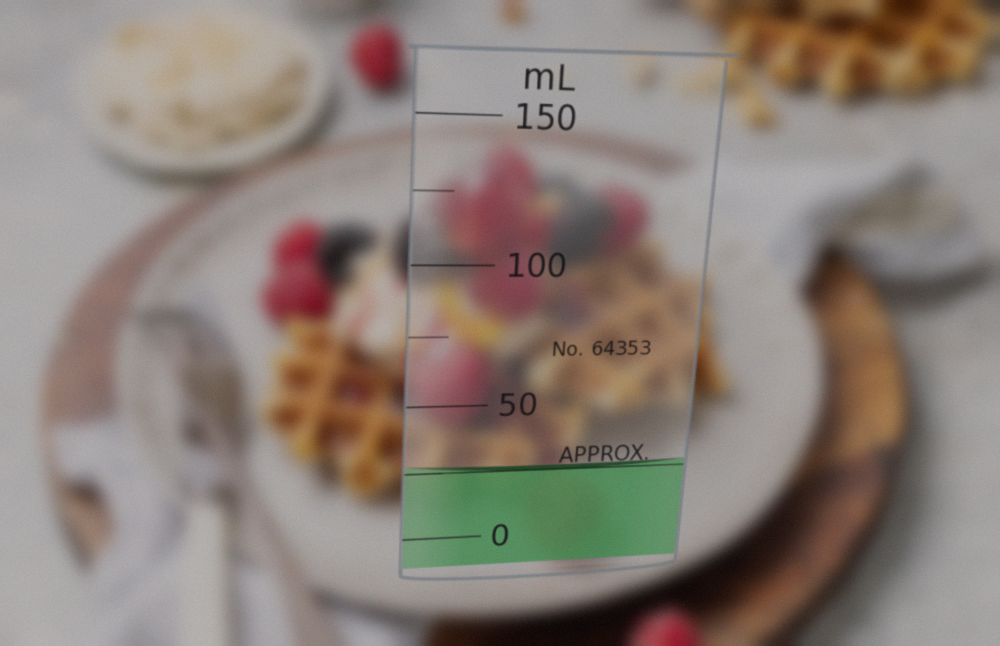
25,mL
